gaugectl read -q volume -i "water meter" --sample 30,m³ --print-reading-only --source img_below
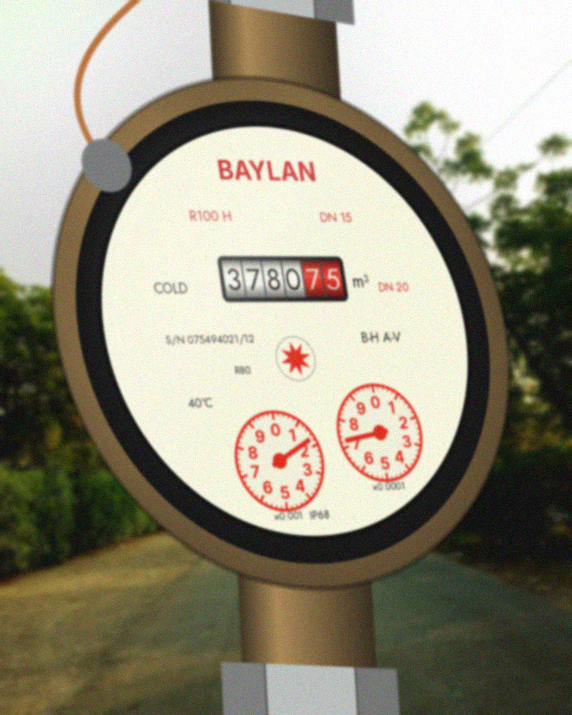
3780.7517,m³
